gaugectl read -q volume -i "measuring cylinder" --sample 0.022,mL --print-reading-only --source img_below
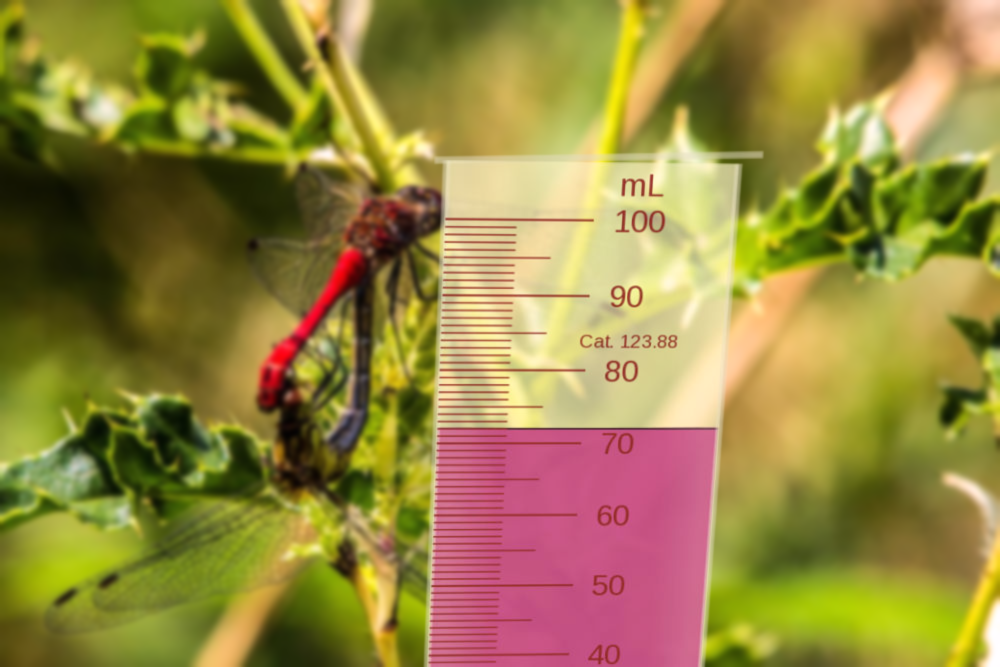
72,mL
